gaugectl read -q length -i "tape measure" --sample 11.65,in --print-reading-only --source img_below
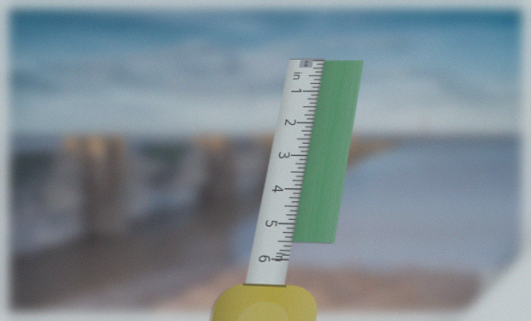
5.5,in
